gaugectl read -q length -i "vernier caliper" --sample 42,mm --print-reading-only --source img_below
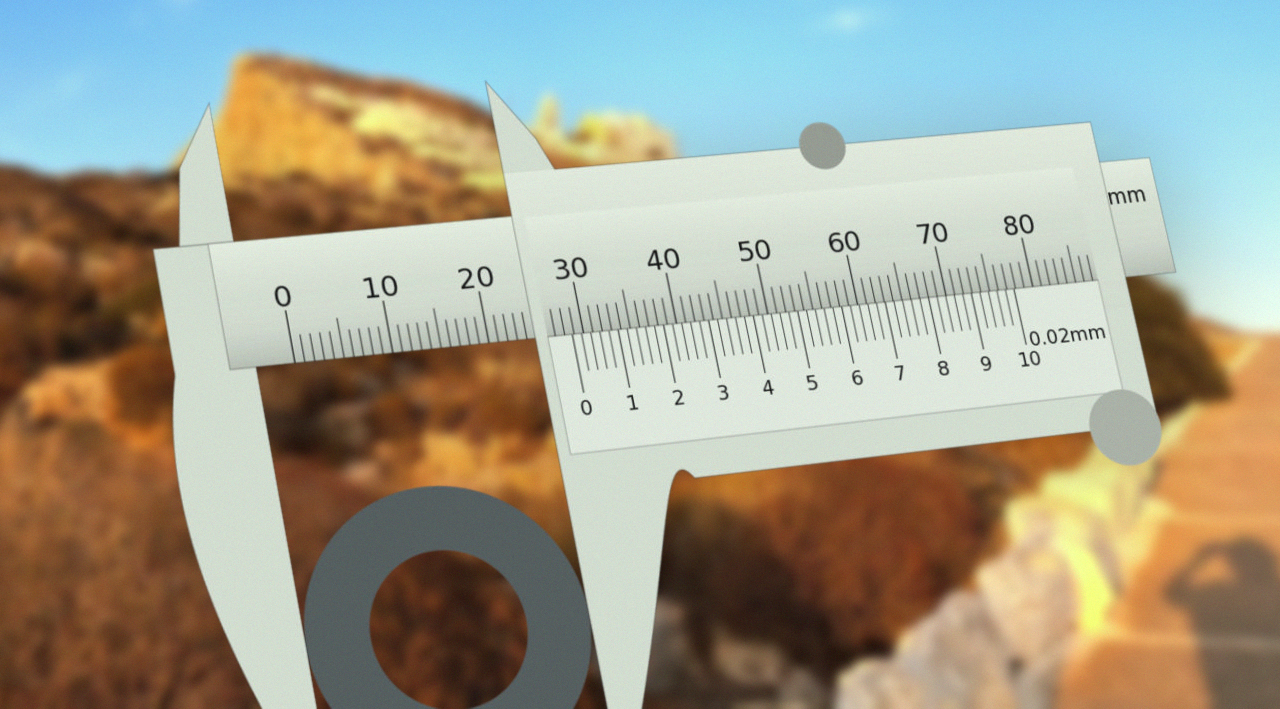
28.8,mm
